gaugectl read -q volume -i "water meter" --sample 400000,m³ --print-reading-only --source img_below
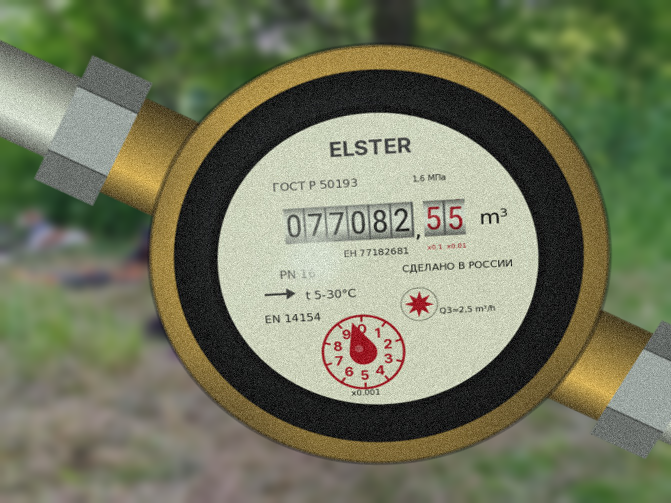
77082.549,m³
